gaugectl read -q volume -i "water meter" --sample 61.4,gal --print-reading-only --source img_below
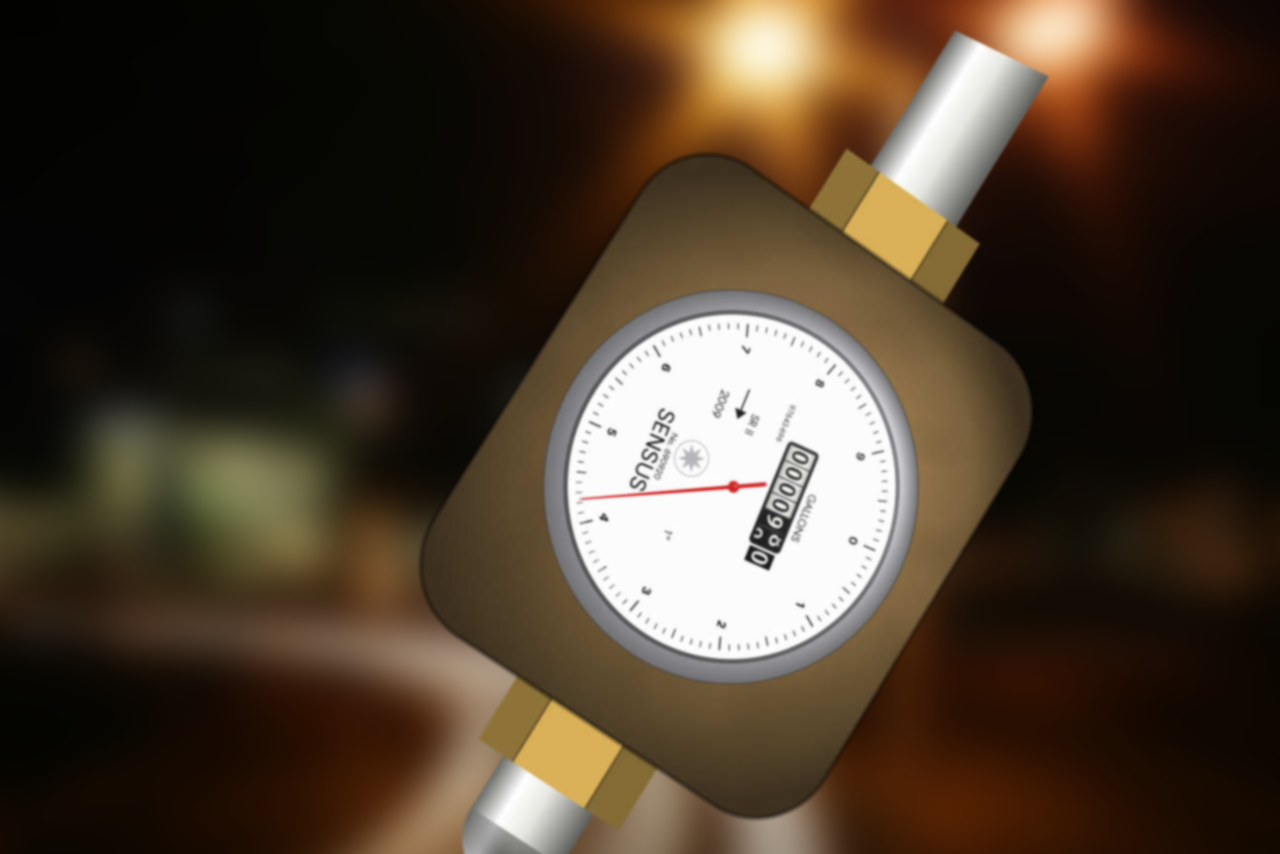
984.2,gal
